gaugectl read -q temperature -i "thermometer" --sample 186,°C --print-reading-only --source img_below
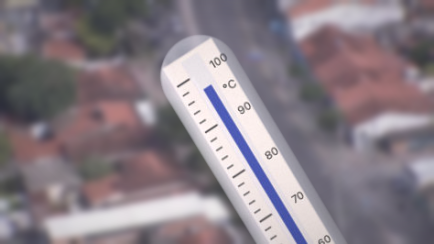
97,°C
